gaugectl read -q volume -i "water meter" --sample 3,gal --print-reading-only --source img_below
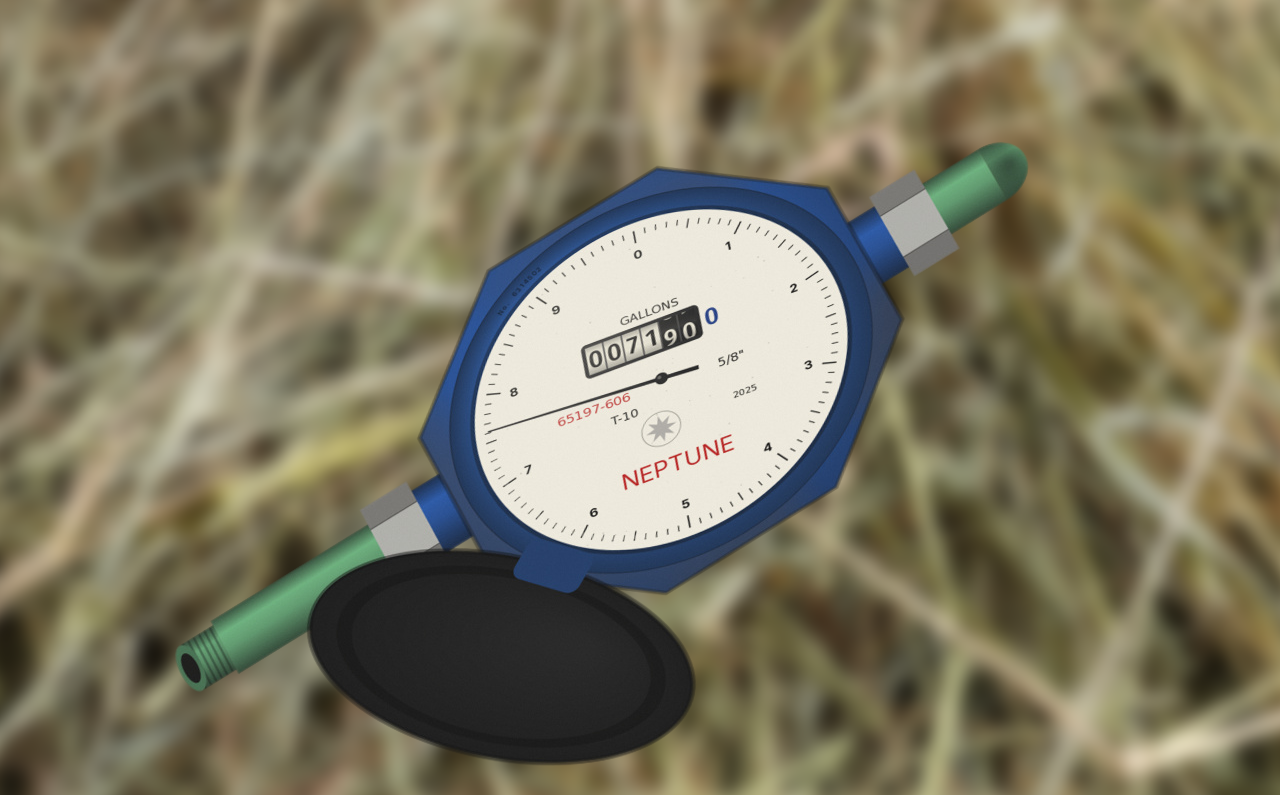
71897.6,gal
